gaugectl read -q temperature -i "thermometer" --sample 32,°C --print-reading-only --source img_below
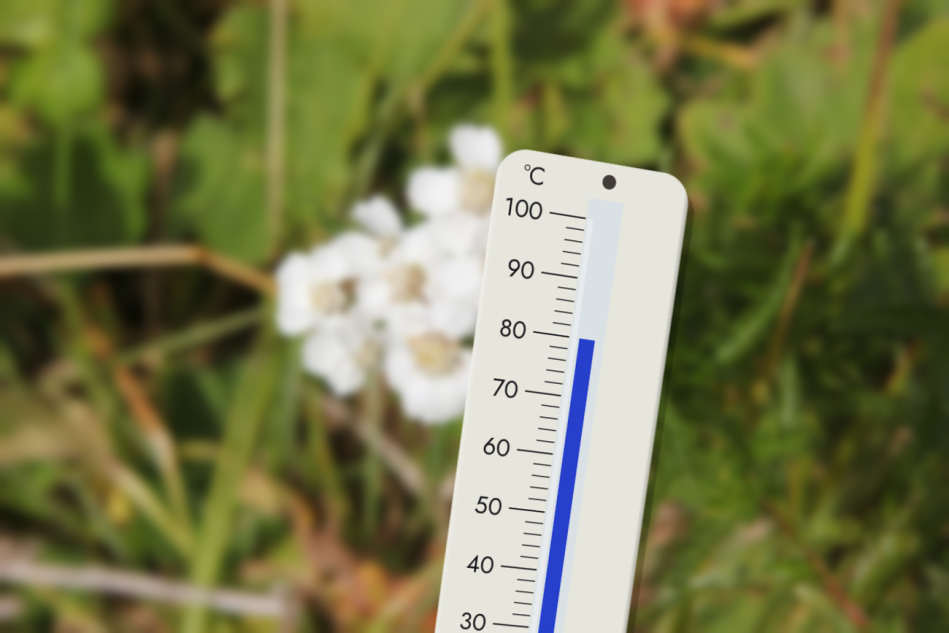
80,°C
